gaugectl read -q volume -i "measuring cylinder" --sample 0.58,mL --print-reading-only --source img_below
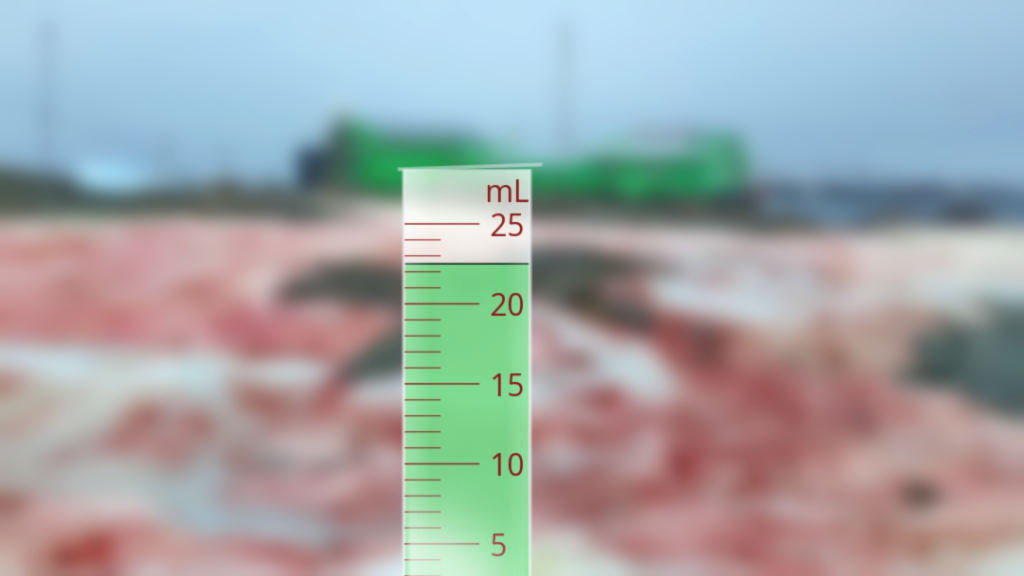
22.5,mL
